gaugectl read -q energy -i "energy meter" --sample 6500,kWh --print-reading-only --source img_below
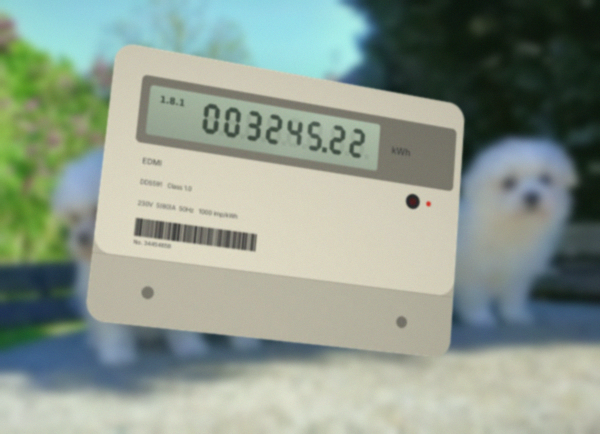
3245.22,kWh
